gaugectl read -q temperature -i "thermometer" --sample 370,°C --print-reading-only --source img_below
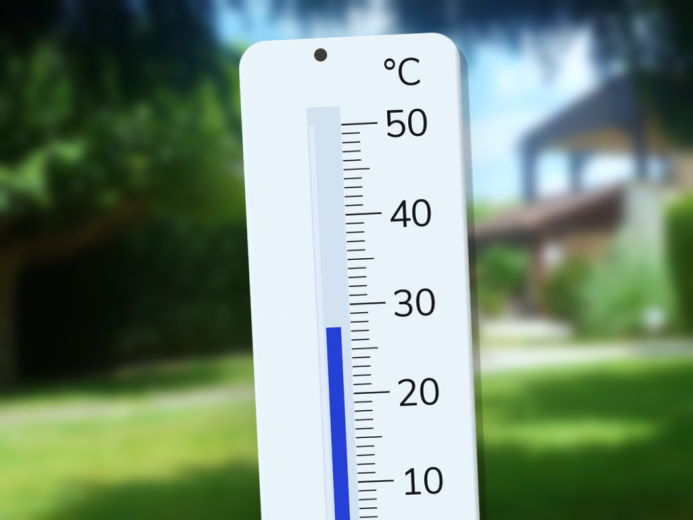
27.5,°C
